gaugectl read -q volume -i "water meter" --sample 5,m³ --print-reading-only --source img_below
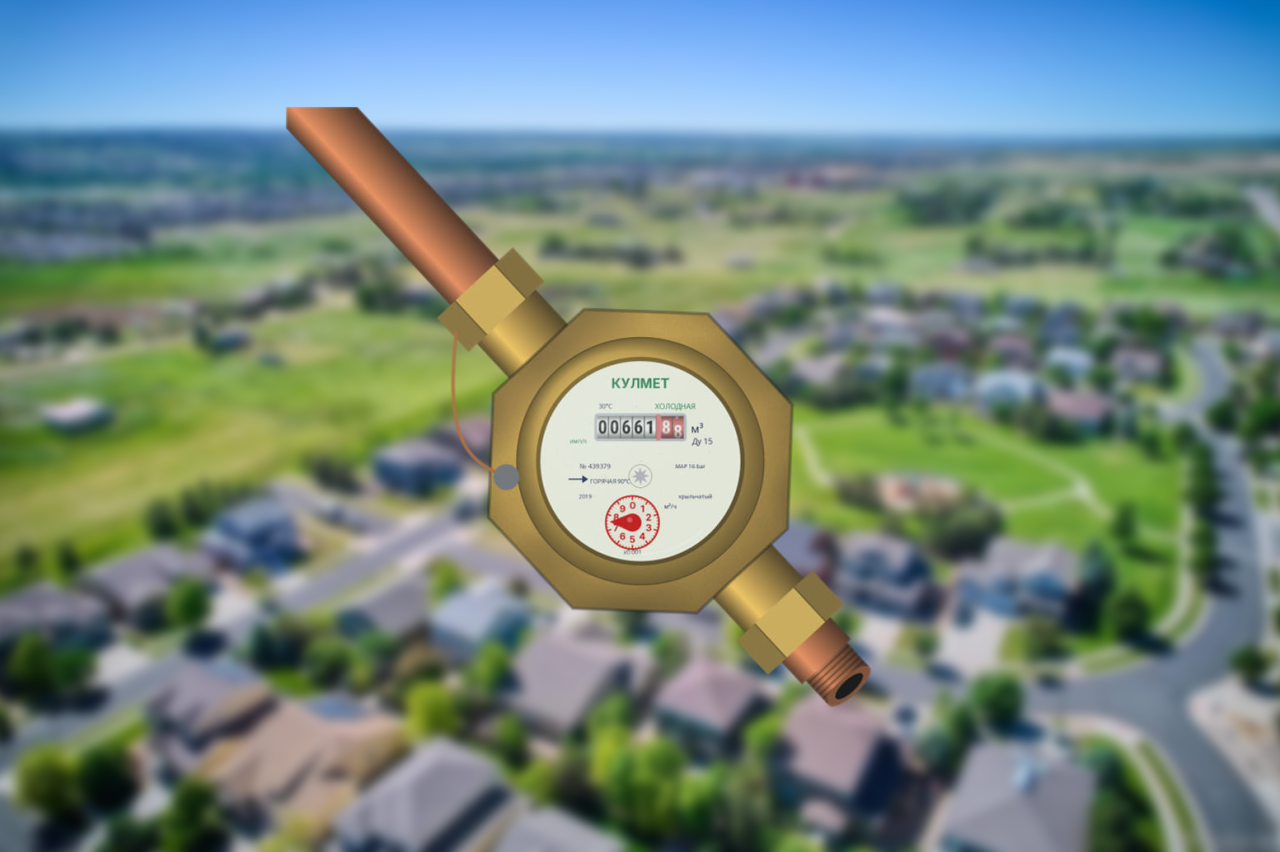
661.877,m³
